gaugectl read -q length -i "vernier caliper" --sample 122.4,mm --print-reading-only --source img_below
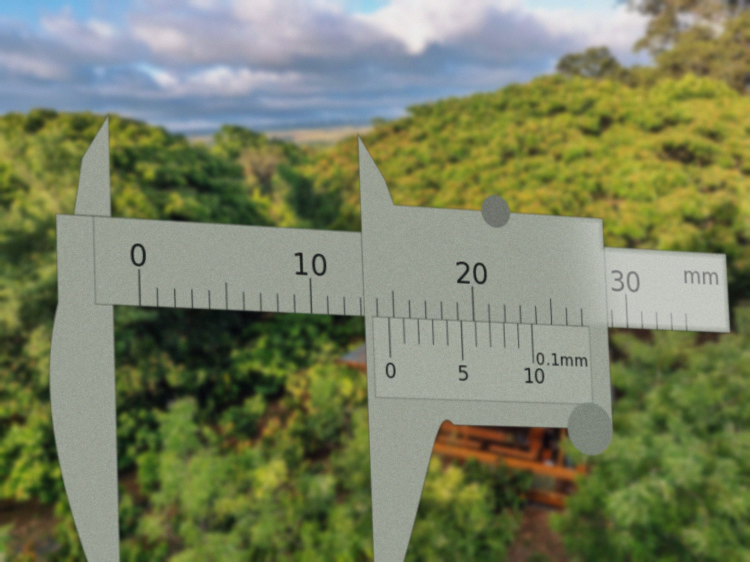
14.7,mm
